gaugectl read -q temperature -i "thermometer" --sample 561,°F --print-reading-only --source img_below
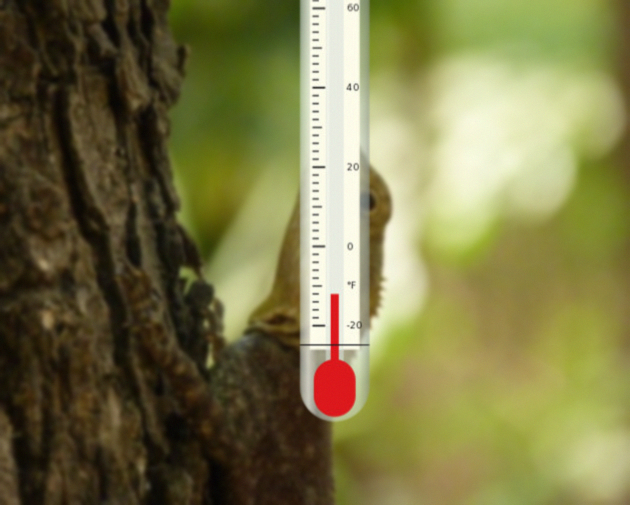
-12,°F
